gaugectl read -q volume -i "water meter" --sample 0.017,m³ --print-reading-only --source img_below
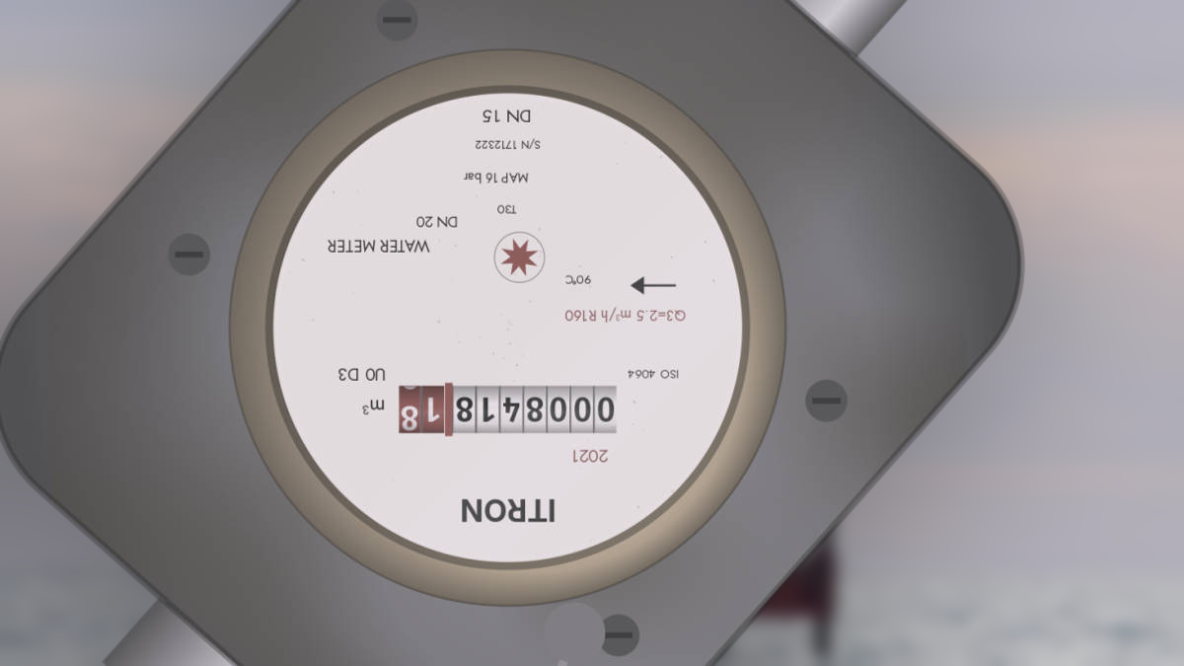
8418.18,m³
